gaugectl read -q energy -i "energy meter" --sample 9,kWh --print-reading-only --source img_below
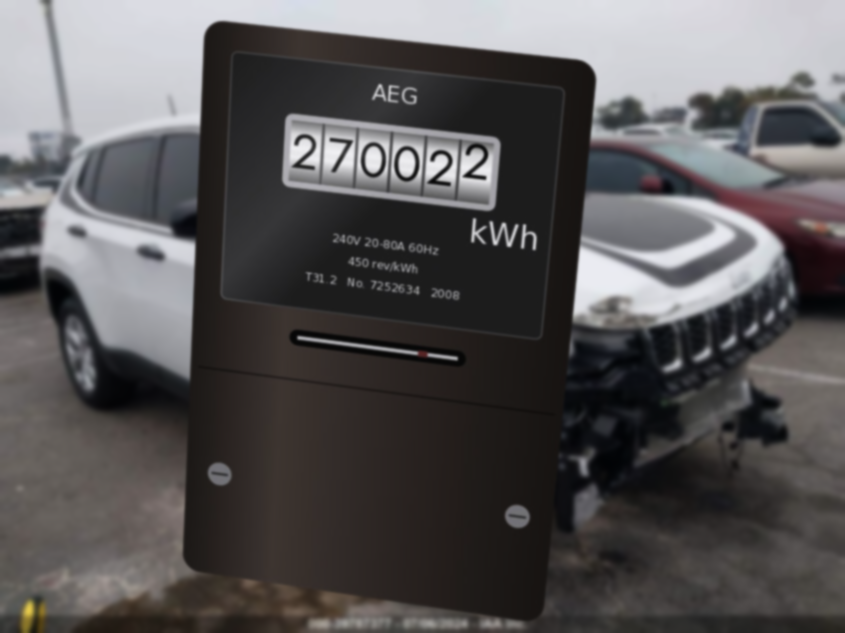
270022,kWh
